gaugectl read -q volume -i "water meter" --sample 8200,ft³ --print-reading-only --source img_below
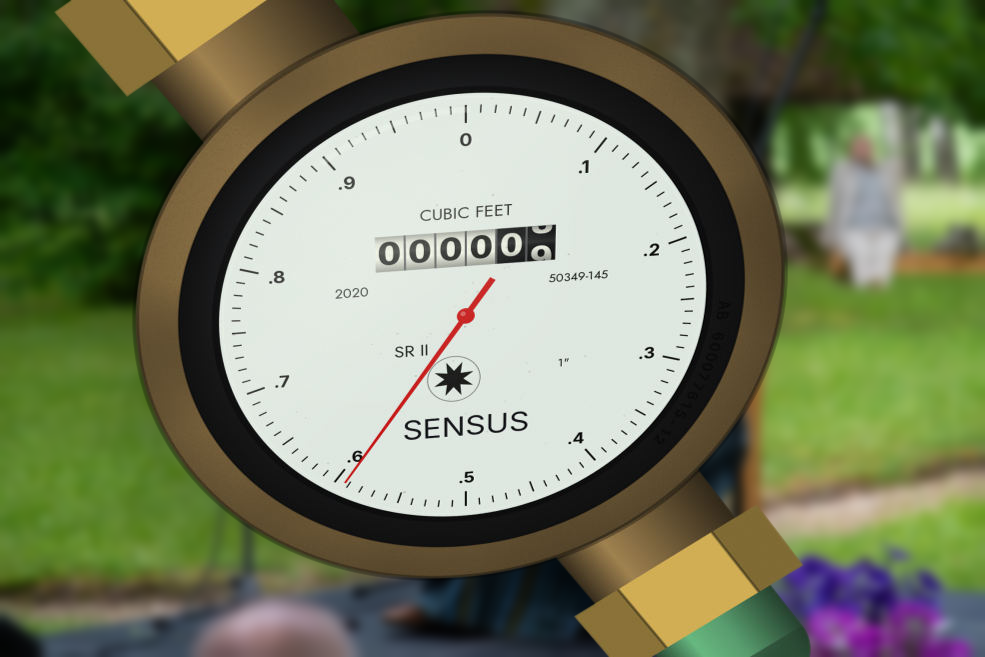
8.59,ft³
